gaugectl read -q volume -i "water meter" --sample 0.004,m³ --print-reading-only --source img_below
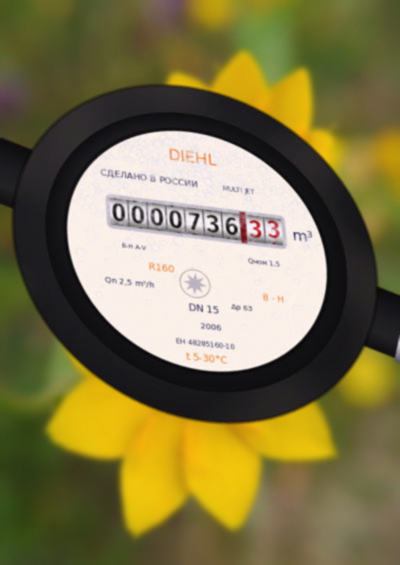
736.33,m³
